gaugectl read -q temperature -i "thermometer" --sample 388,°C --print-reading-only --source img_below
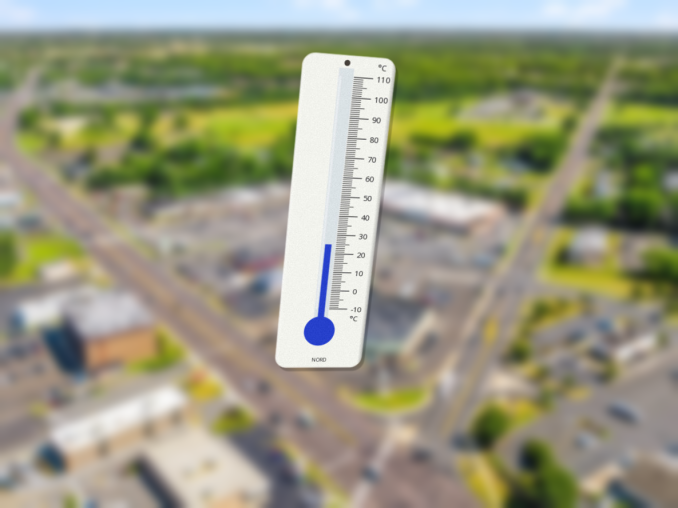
25,°C
